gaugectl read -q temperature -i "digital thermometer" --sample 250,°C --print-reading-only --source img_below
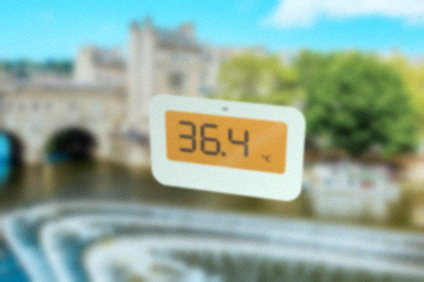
36.4,°C
